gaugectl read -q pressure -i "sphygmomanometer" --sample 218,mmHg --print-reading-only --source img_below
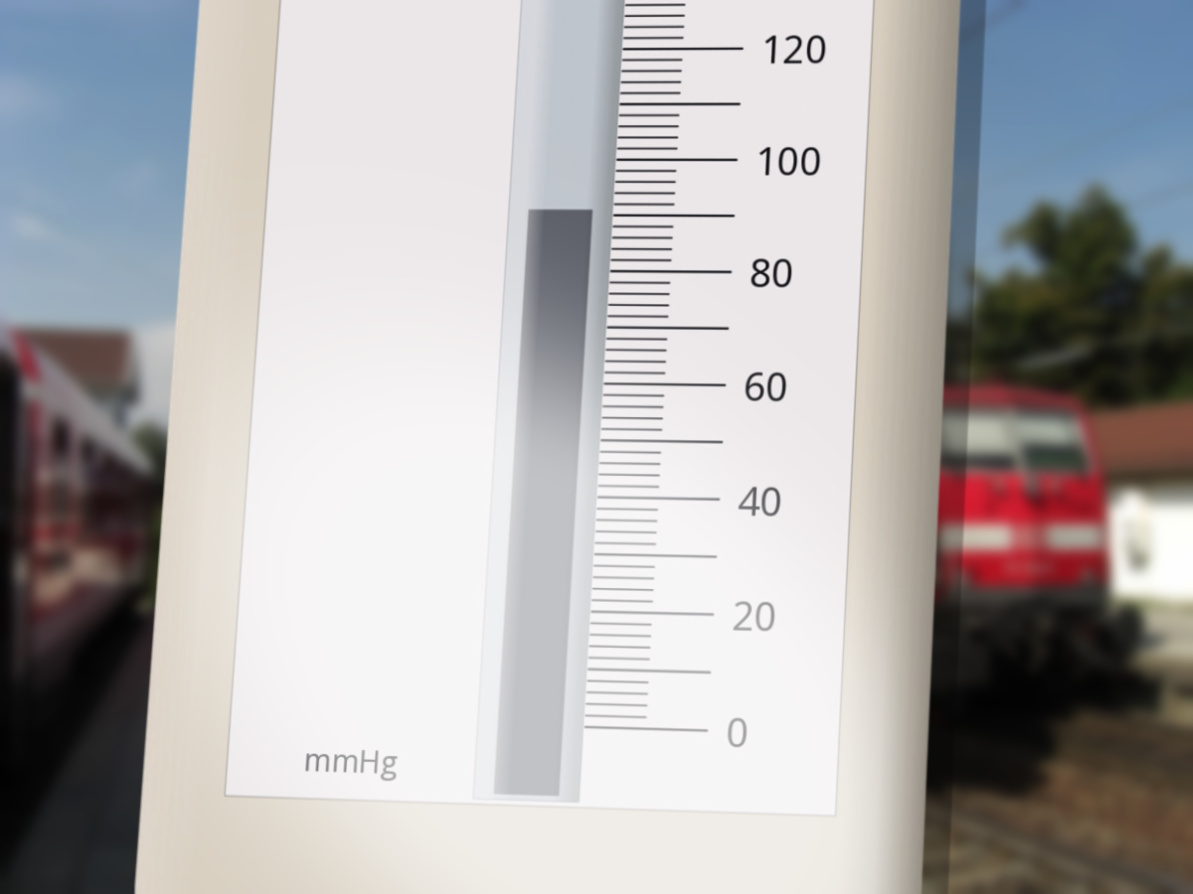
91,mmHg
